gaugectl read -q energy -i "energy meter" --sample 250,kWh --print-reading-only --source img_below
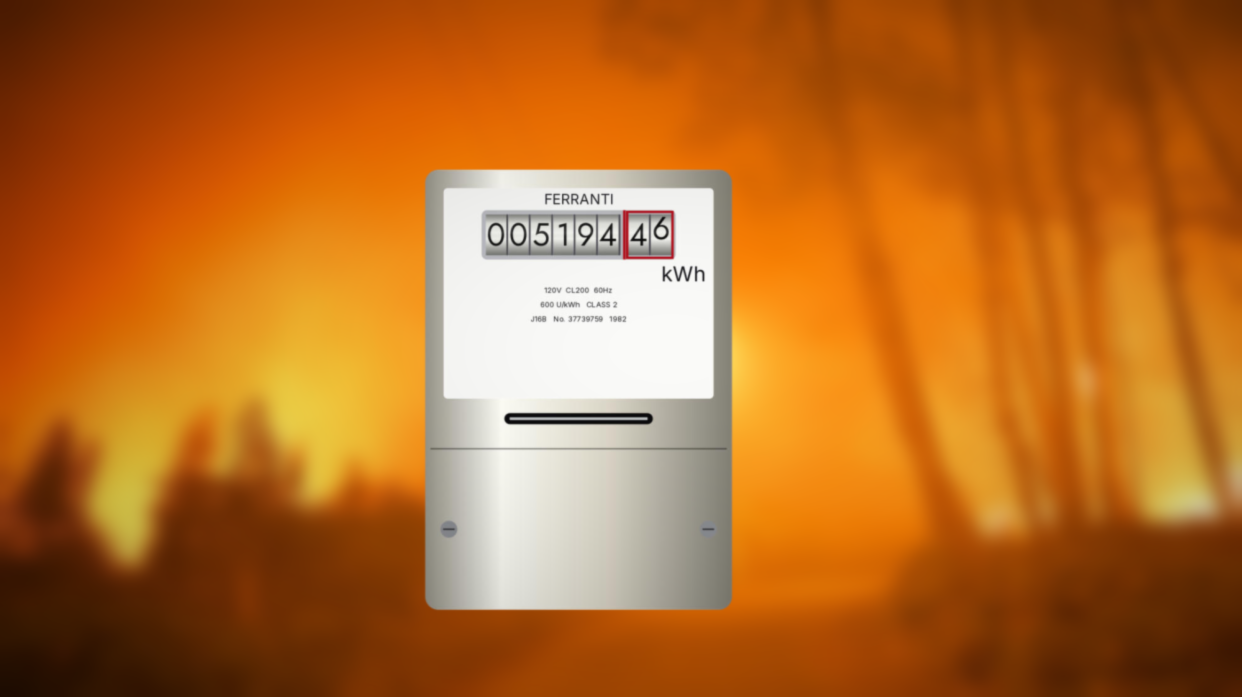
5194.46,kWh
